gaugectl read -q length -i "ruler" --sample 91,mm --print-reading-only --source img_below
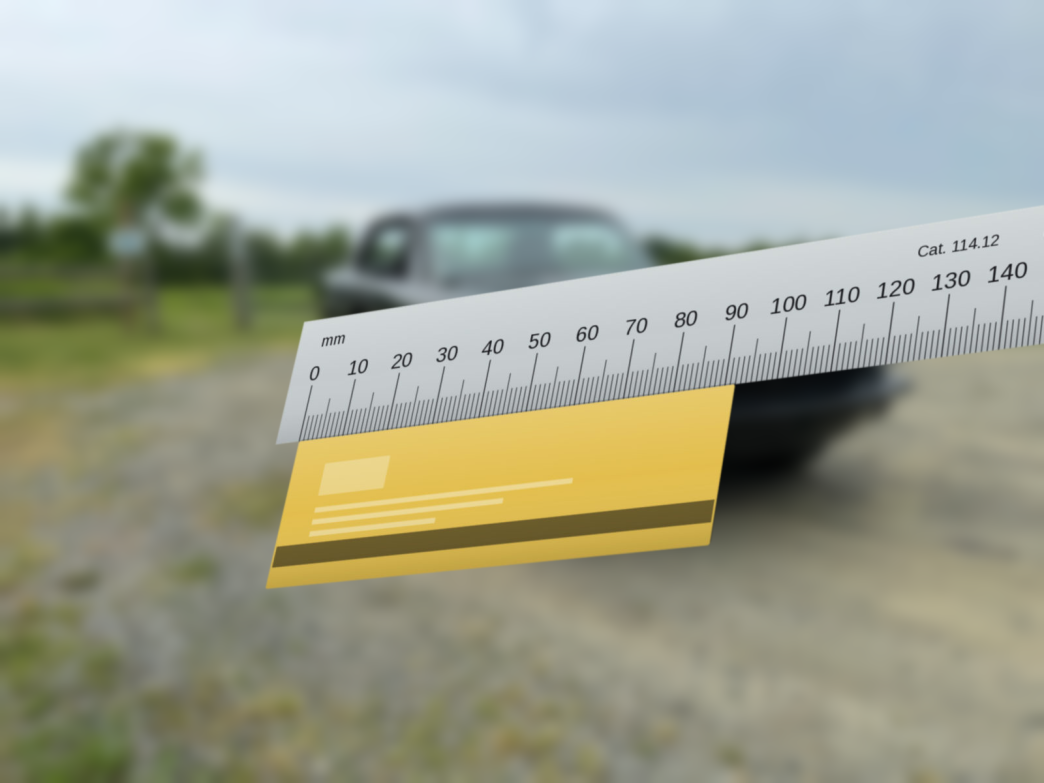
92,mm
